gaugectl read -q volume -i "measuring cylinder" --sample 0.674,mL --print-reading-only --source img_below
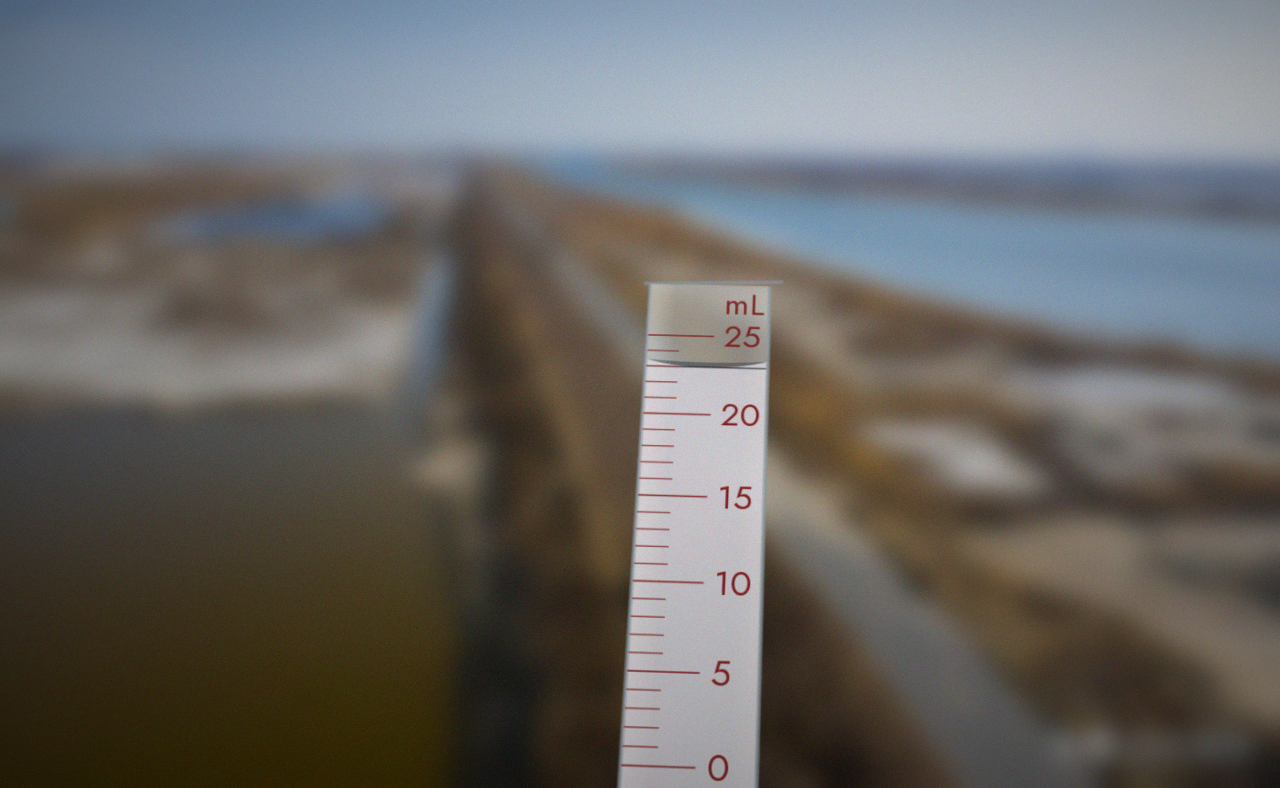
23,mL
